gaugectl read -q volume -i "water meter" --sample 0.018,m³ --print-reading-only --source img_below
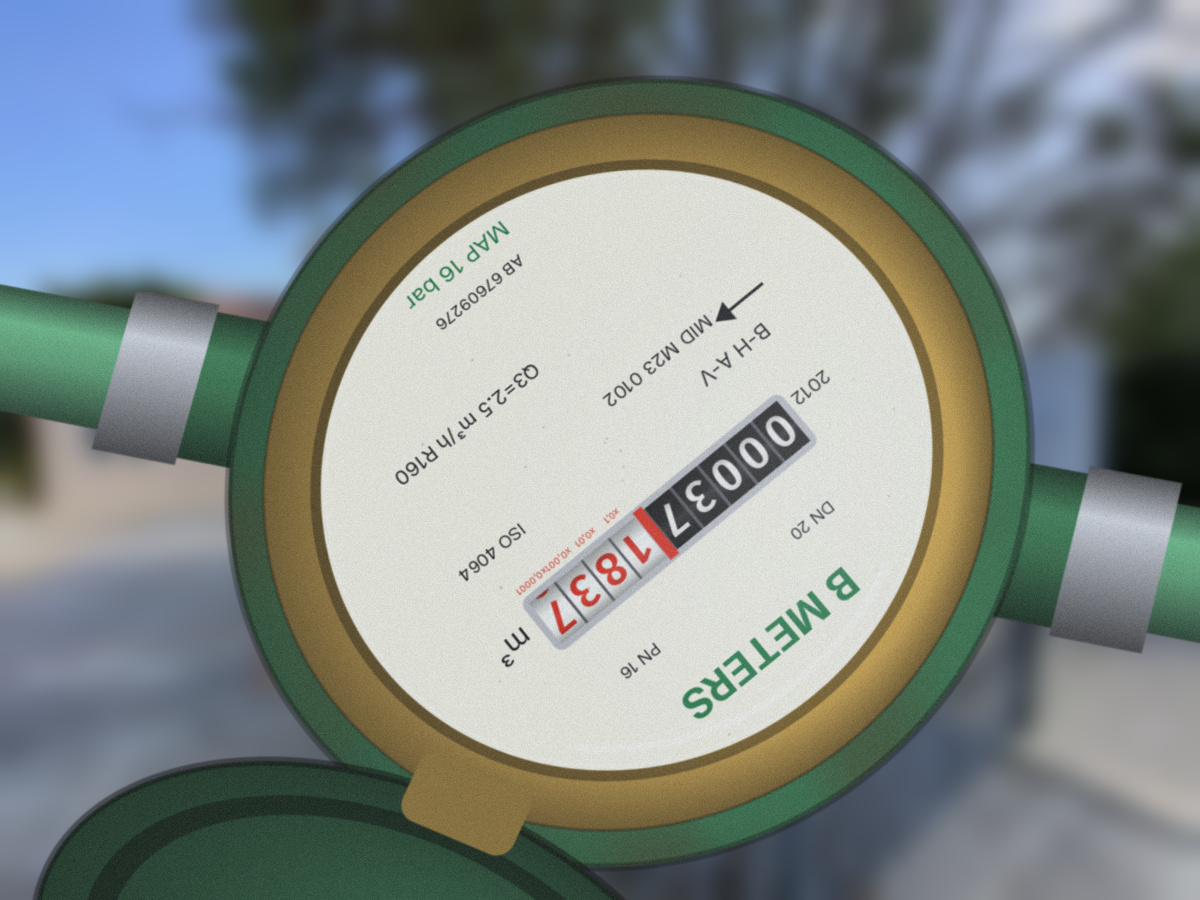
37.1837,m³
